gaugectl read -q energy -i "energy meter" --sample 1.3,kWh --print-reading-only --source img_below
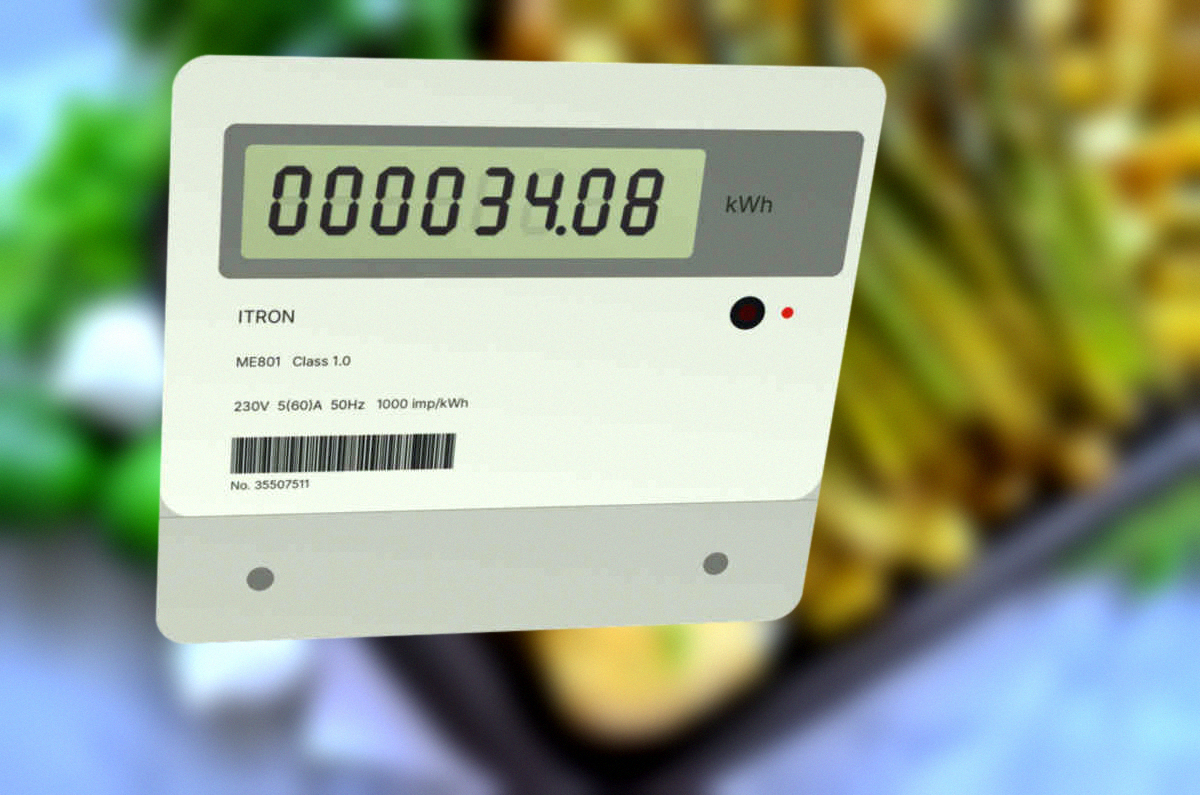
34.08,kWh
